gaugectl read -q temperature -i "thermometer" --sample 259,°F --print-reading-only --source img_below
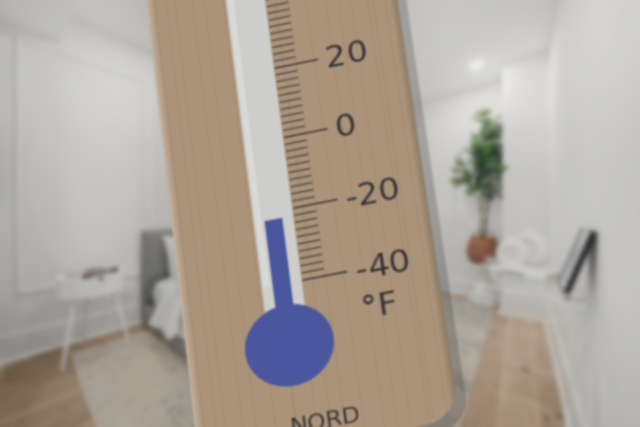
-22,°F
